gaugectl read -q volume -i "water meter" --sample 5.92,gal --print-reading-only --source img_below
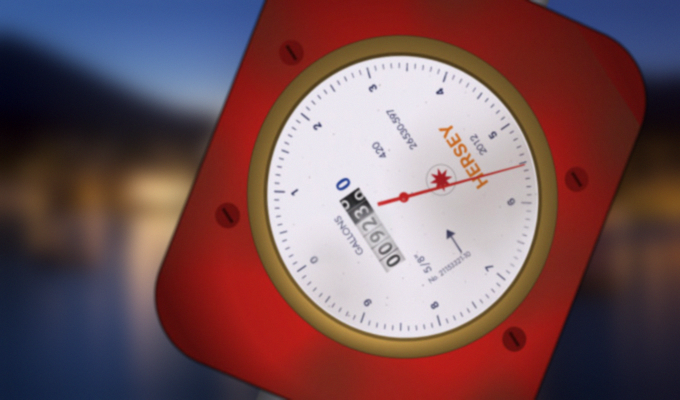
92385.5,gal
